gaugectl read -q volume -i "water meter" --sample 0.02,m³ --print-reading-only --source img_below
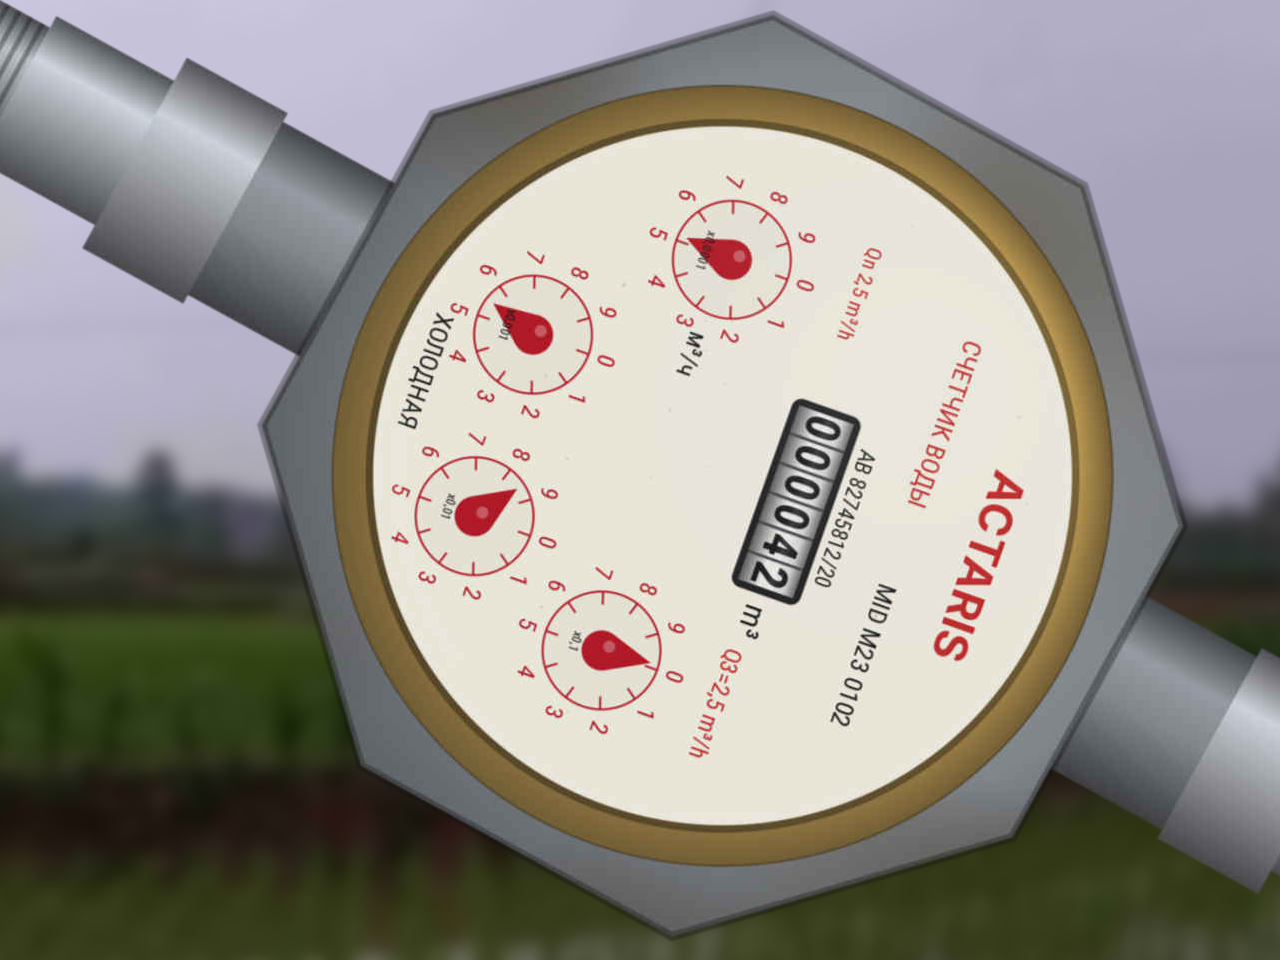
41.9855,m³
